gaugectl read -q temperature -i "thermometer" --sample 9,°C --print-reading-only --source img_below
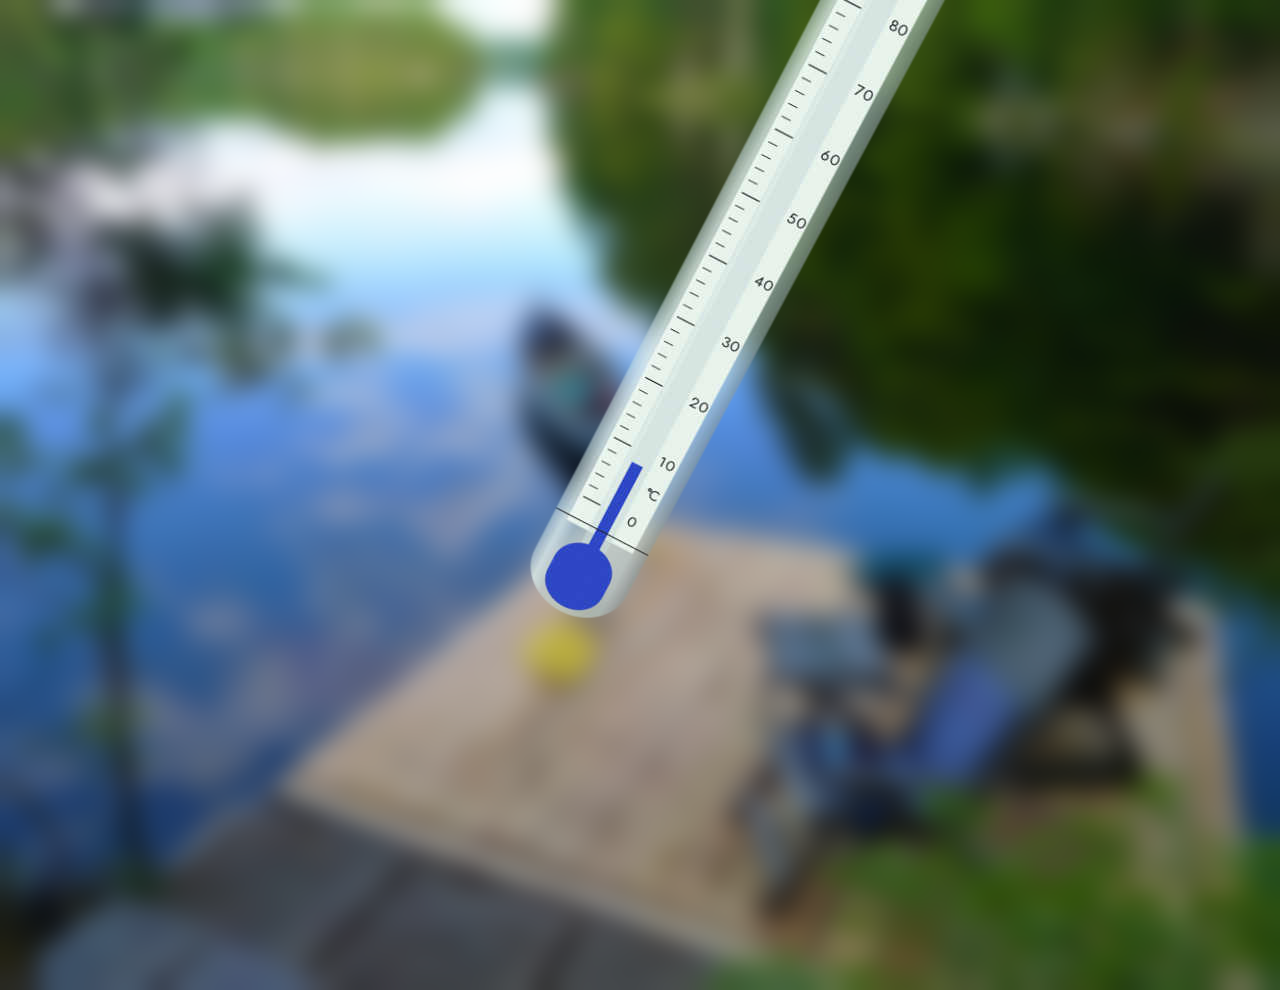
8,°C
